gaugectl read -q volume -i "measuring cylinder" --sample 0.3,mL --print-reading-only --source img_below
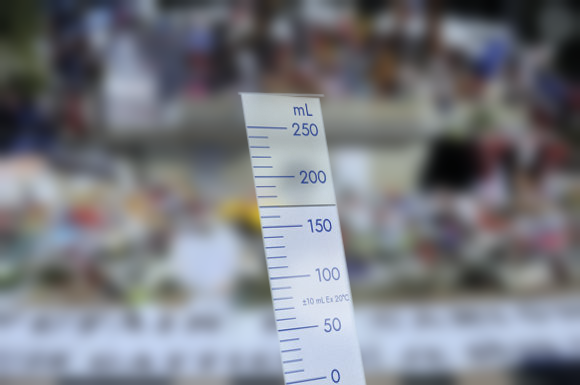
170,mL
